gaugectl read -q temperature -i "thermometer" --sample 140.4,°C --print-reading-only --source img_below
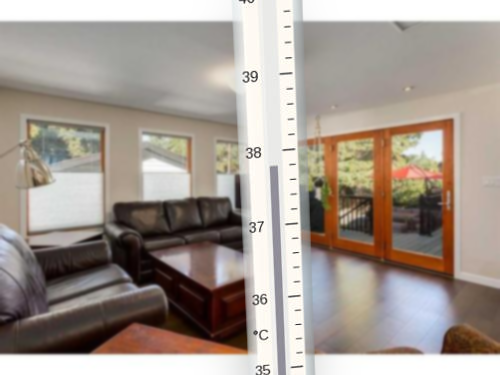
37.8,°C
